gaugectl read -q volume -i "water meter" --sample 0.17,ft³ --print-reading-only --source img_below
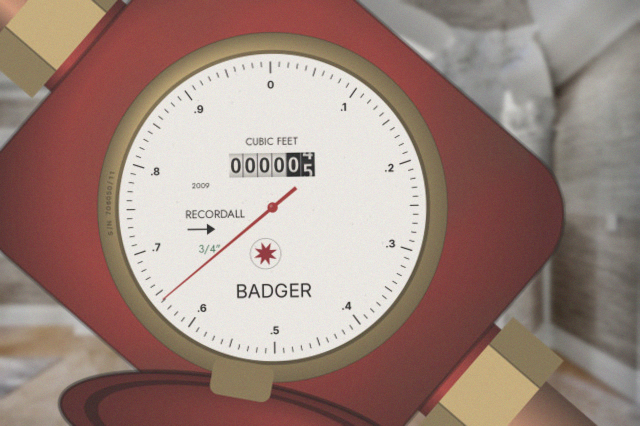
4.64,ft³
